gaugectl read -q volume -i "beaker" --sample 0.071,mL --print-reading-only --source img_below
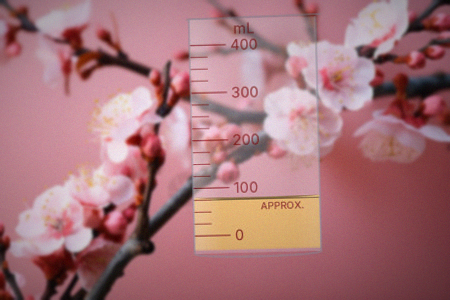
75,mL
